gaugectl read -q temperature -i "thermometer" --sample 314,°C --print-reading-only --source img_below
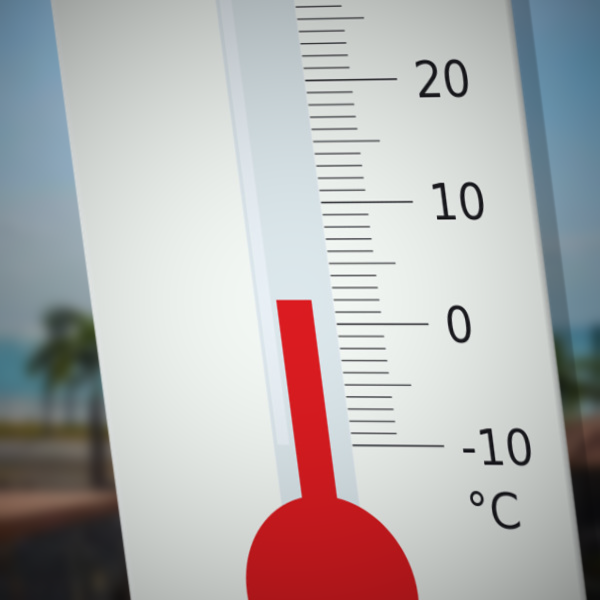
2,°C
